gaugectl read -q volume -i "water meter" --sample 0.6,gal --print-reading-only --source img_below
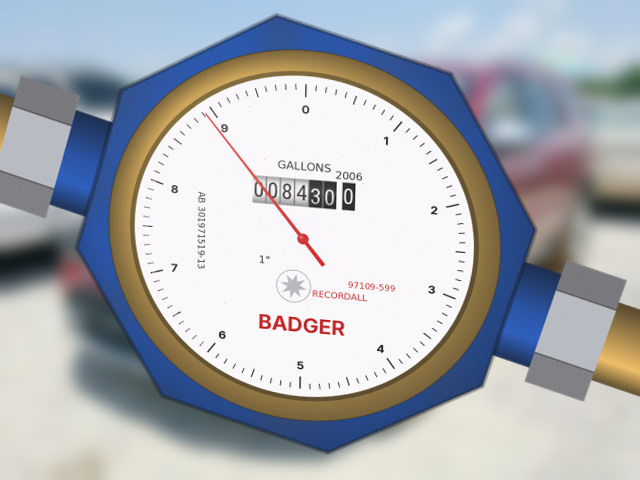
84298.9,gal
